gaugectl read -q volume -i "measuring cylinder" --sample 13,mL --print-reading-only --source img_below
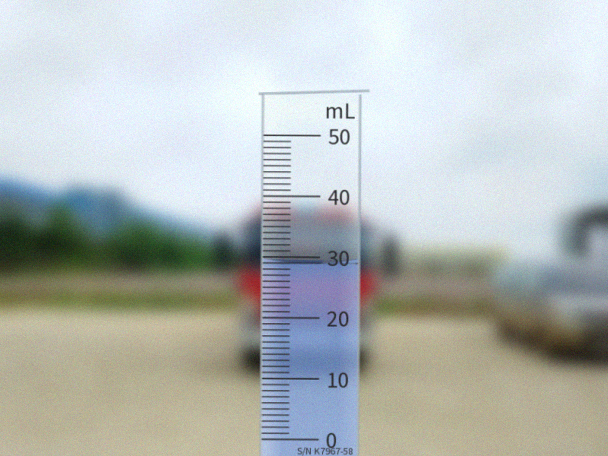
29,mL
